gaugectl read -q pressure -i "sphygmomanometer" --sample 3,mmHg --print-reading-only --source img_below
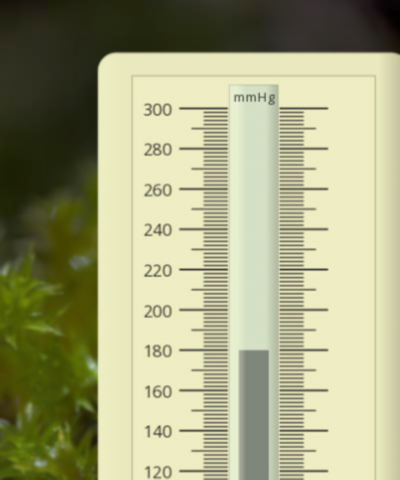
180,mmHg
